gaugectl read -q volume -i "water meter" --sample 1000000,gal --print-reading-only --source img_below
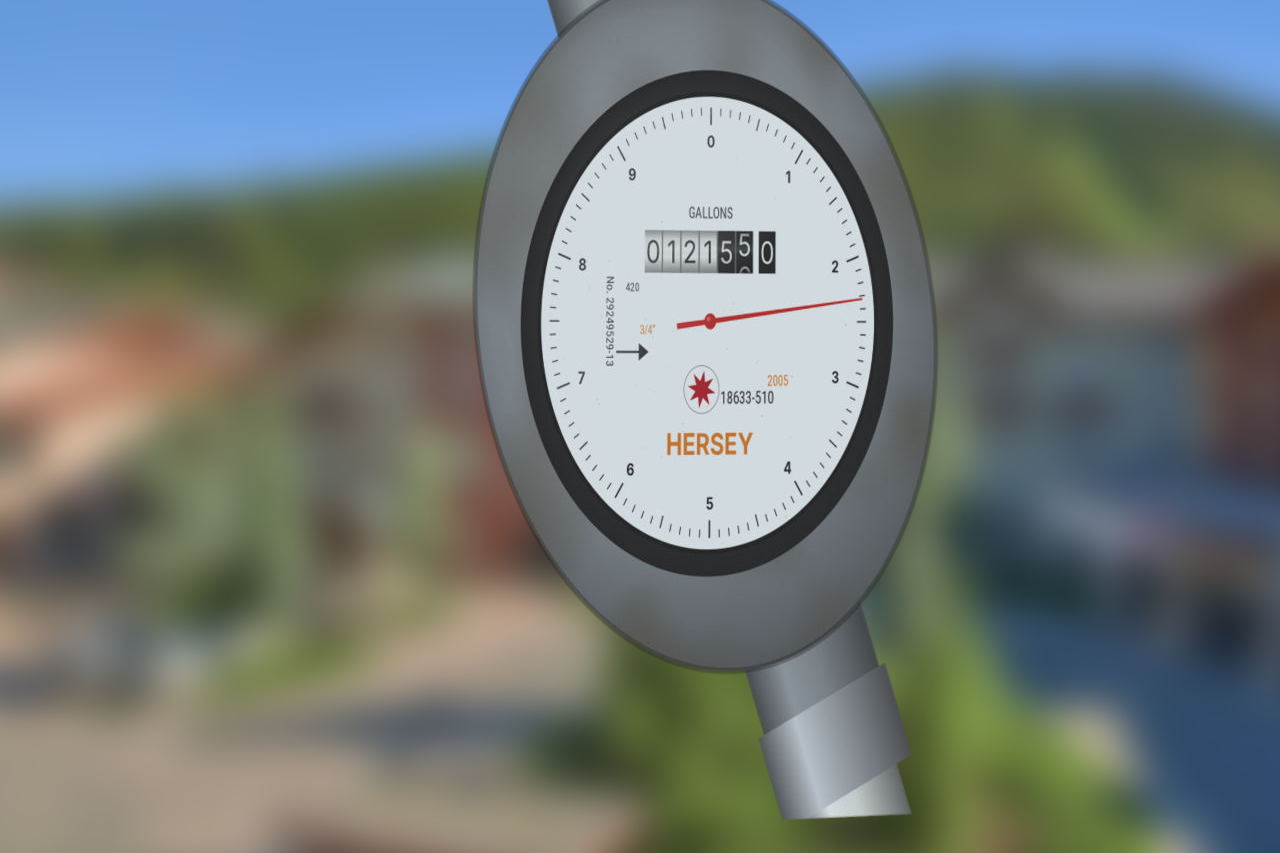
121552.3,gal
